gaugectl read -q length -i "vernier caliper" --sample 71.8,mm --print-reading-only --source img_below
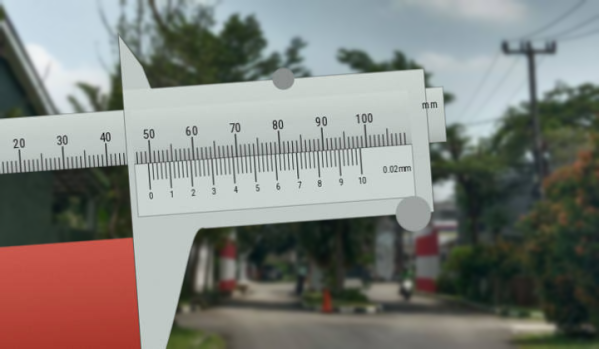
49.5,mm
